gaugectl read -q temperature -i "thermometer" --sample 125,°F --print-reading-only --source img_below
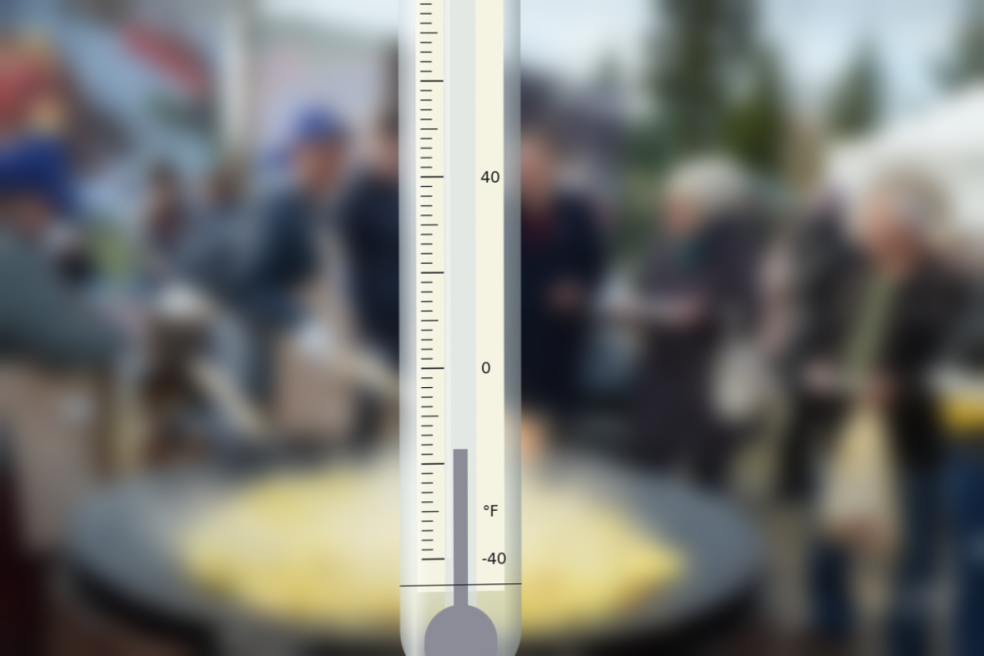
-17,°F
